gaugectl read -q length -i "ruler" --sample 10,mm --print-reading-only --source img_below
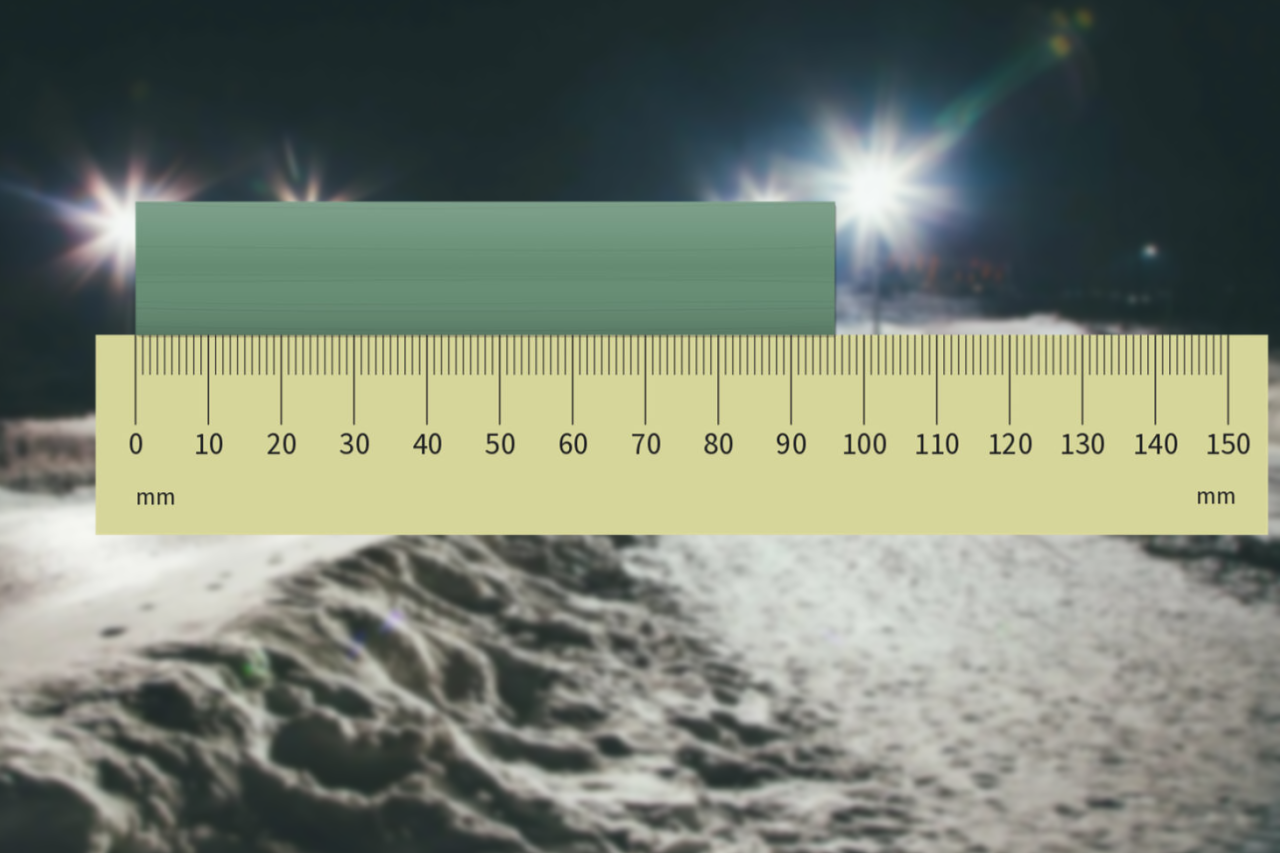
96,mm
